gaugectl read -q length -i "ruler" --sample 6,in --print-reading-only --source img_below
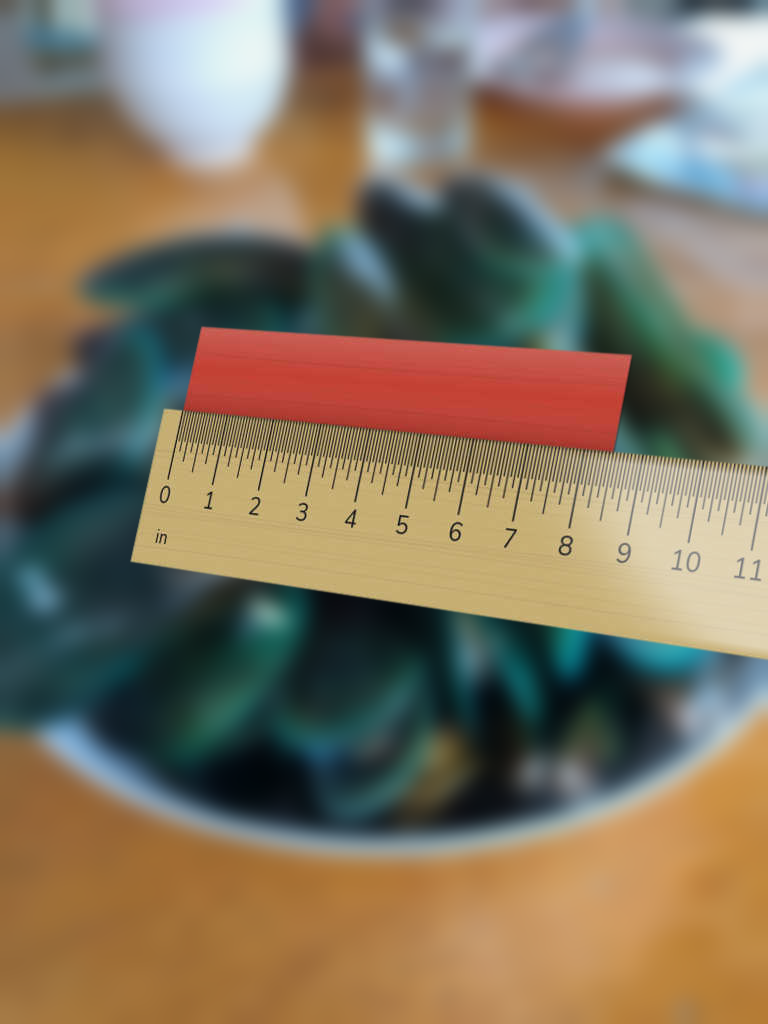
8.5,in
